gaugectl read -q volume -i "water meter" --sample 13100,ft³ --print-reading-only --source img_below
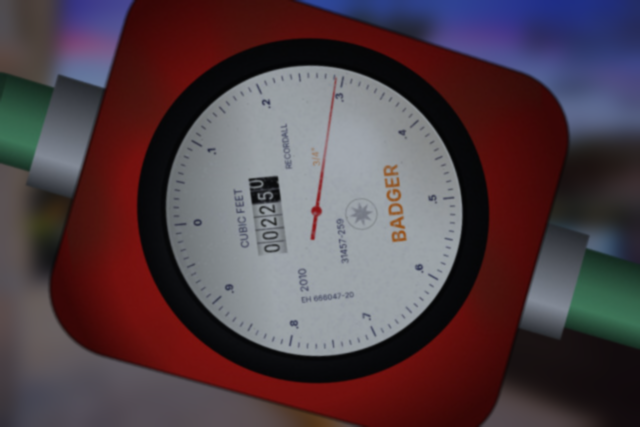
2250.29,ft³
